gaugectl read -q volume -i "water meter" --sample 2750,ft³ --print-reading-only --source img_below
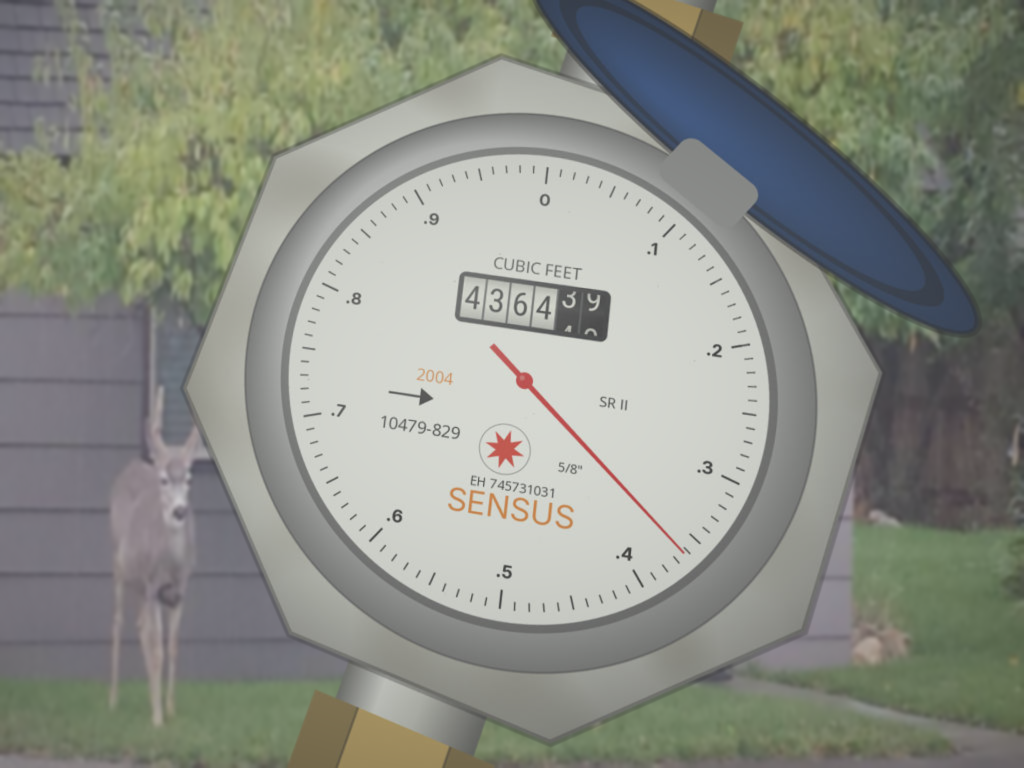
436439.36,ft³
